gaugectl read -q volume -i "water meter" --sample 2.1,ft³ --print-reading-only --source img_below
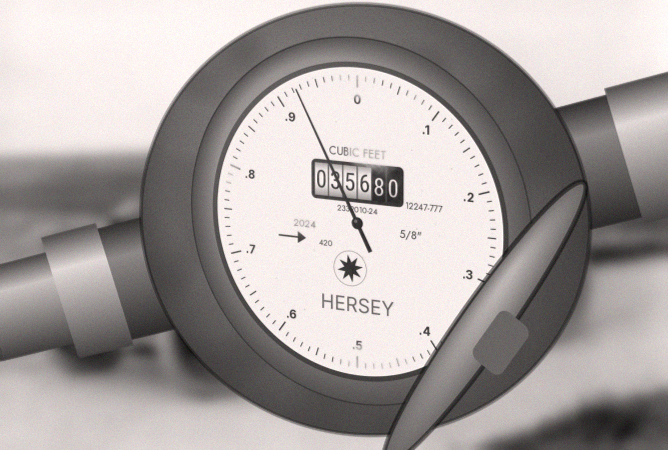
35679.92,ft³
